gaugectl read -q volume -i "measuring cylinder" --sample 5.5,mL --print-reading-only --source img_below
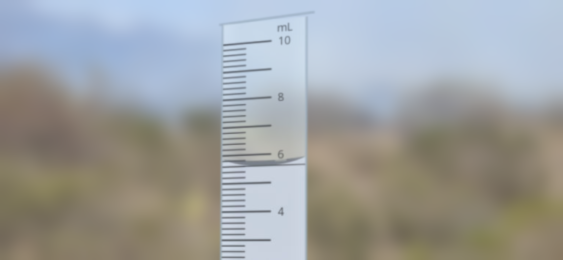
5.6,mL
